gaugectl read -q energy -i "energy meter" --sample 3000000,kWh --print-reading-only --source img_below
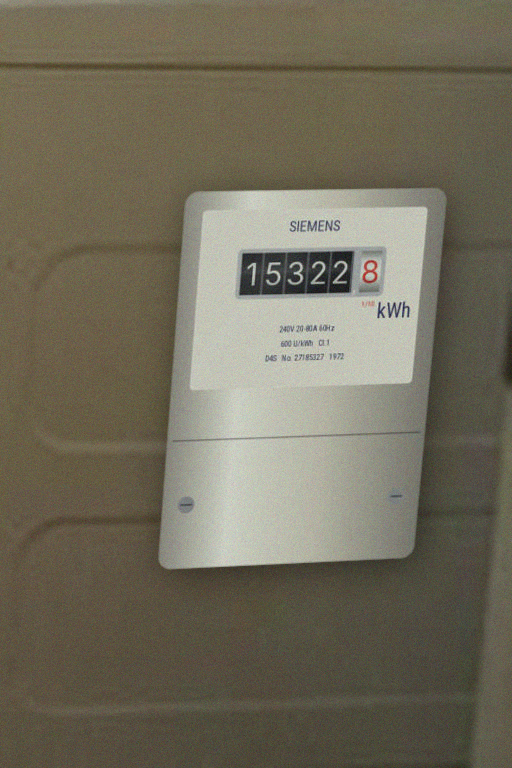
15322.8,kWh
